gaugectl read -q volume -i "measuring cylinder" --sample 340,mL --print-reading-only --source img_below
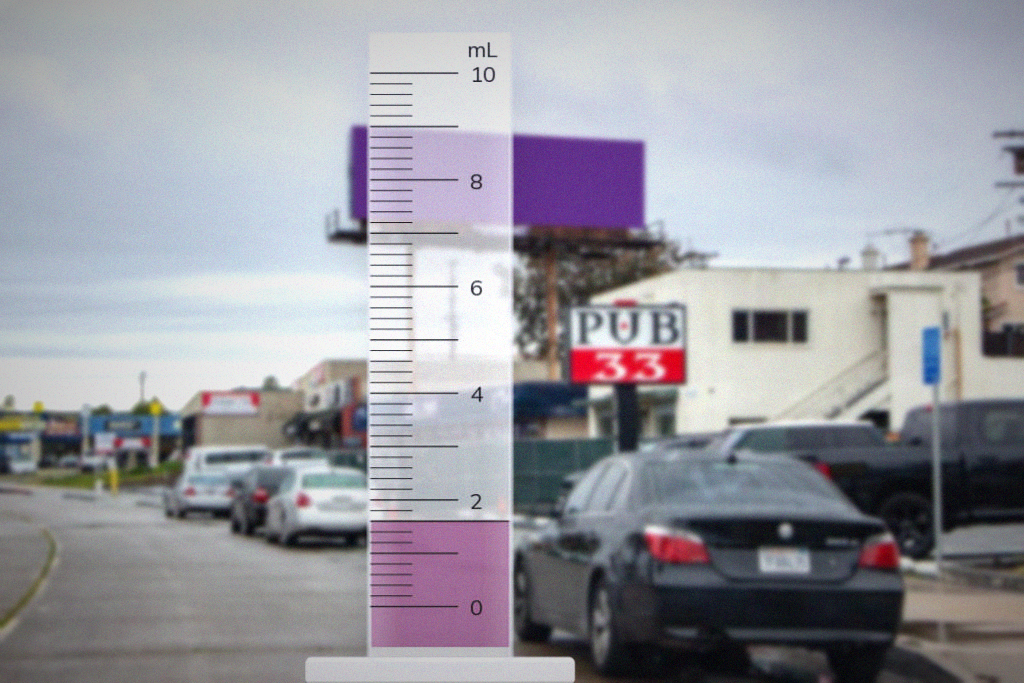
1.6,mL
